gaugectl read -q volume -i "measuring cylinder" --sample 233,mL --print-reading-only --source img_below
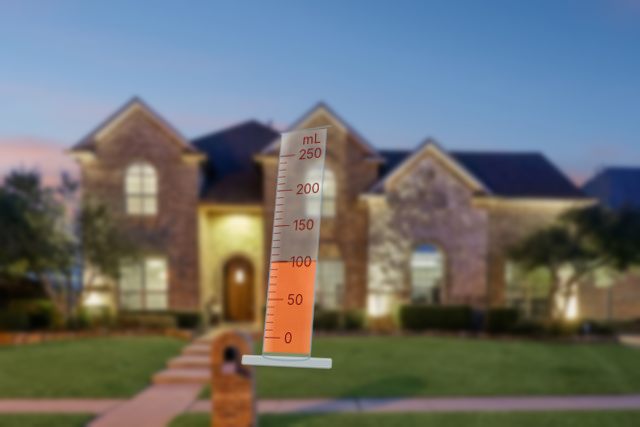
100,mL
